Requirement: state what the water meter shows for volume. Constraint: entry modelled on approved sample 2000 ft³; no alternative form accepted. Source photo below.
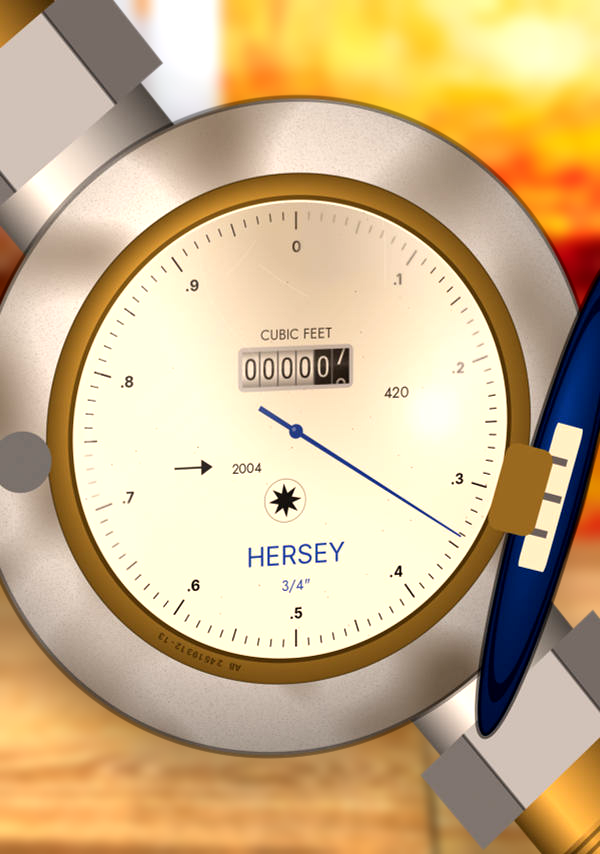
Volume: 7.34 ft³
